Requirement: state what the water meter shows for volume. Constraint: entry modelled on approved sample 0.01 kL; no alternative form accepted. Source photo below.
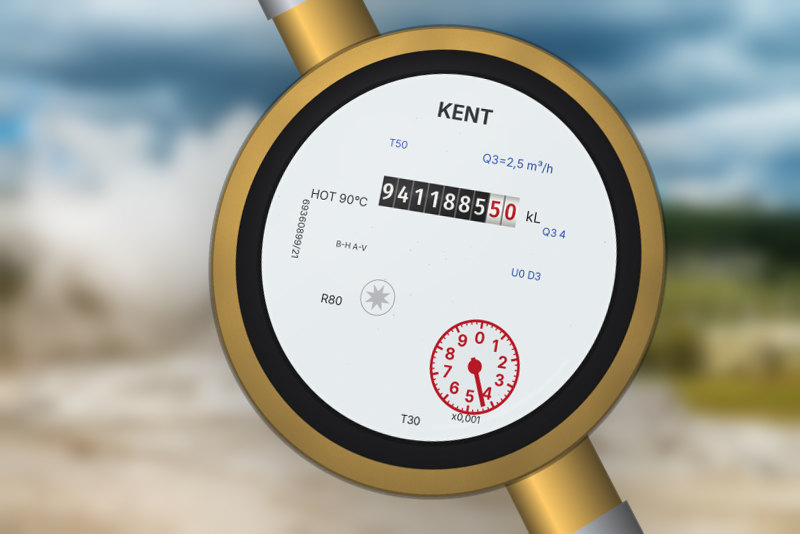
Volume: 9411885.504 kL
